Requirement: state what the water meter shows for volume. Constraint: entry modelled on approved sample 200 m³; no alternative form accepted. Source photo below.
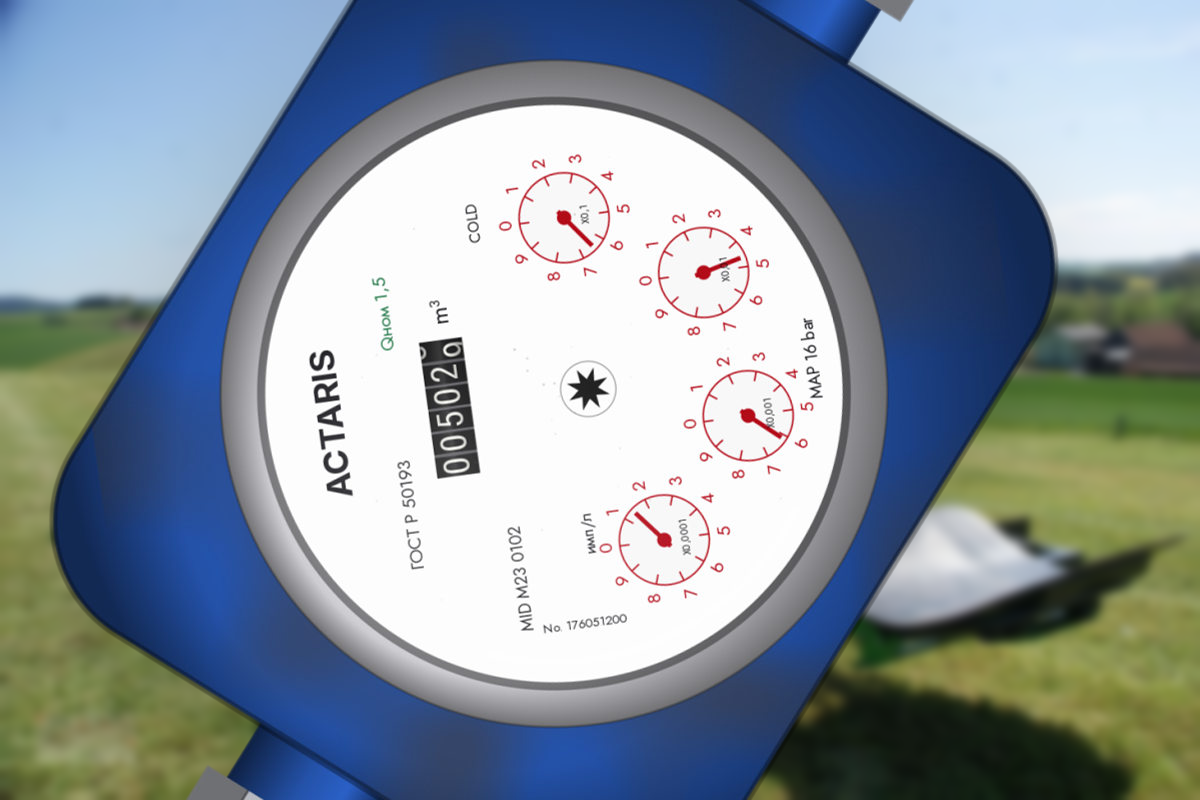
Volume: 5028.6461 m³
